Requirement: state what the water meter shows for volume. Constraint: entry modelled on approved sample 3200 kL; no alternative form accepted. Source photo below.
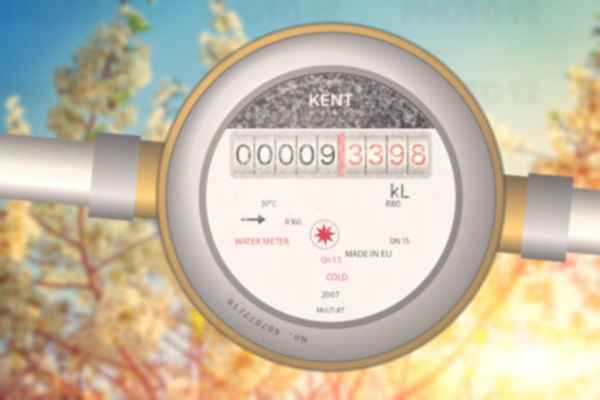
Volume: 9.3398 kL
